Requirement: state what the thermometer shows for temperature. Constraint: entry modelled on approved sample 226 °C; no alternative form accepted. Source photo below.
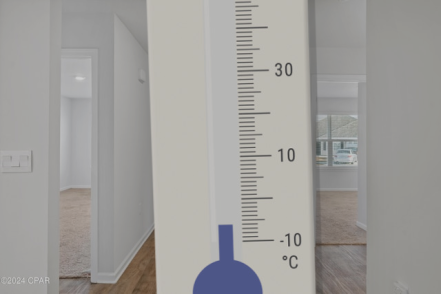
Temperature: -6 °C
